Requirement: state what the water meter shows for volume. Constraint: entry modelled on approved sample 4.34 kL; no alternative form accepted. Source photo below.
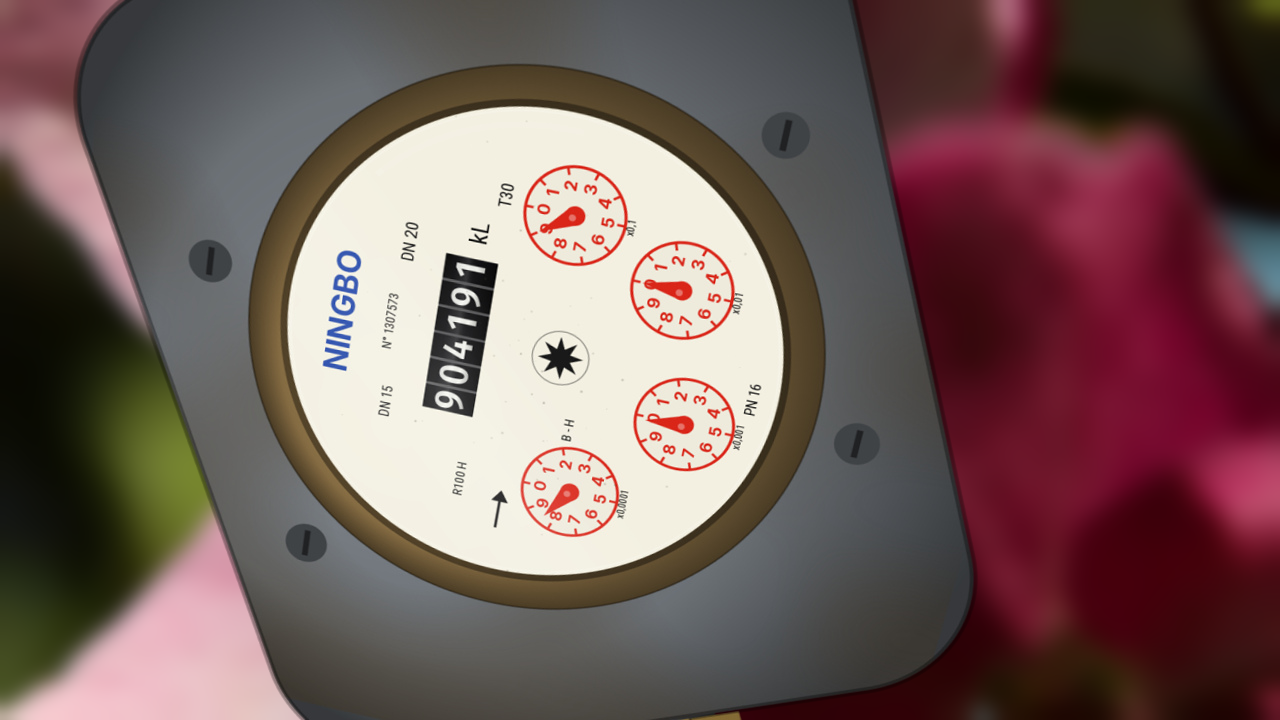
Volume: 904191.8998 kL
